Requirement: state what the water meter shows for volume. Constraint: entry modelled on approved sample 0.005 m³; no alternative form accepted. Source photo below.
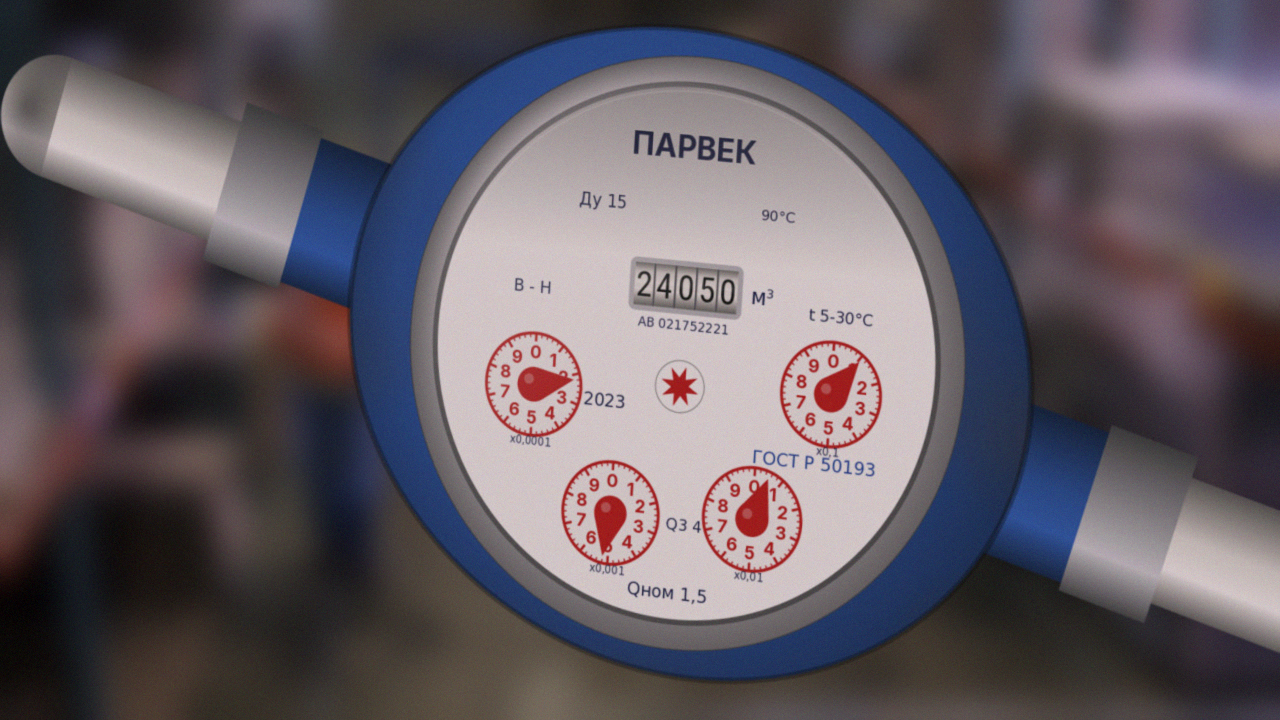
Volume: 24050.1052 m³
